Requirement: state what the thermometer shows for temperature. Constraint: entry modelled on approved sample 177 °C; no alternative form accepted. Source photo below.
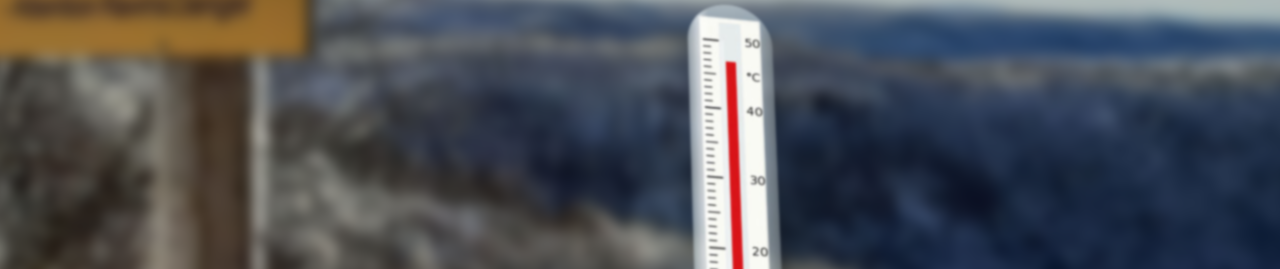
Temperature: 47 °C
